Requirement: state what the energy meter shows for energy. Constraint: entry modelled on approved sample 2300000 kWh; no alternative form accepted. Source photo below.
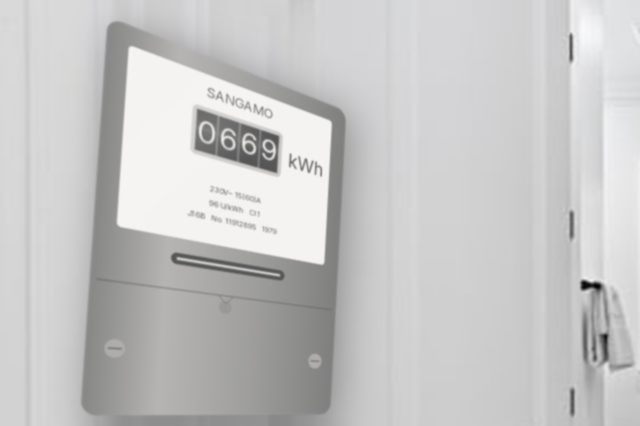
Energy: 669 kWh
